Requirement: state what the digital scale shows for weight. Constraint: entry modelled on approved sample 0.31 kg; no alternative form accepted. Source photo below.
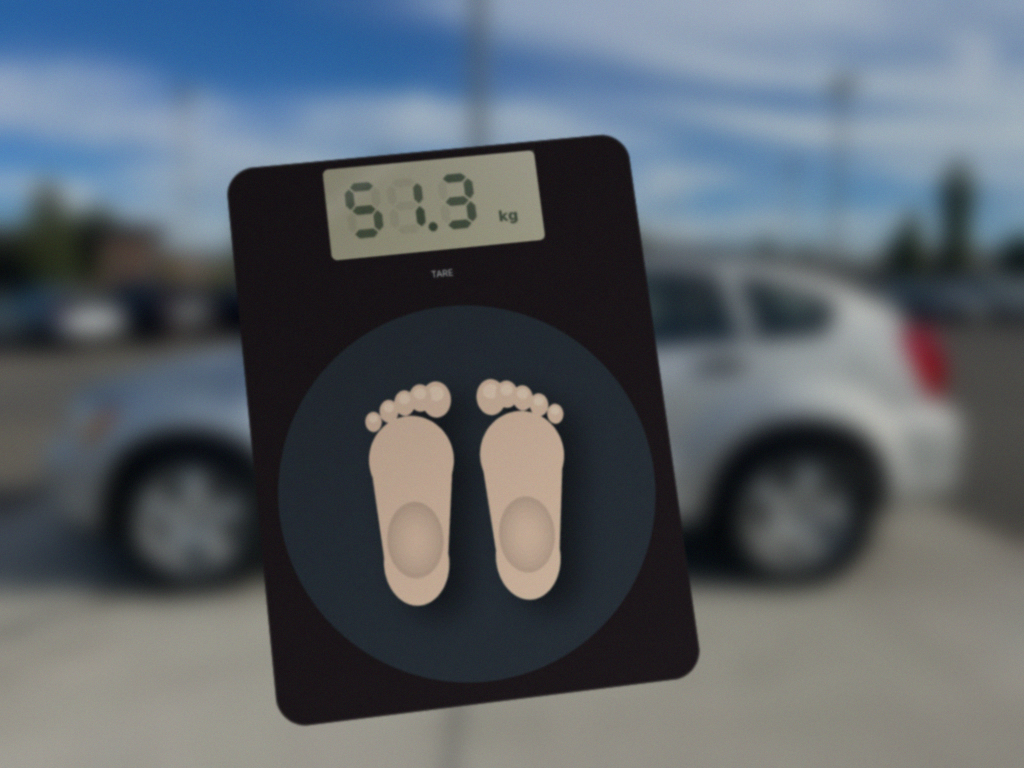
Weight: 51.3 kg
